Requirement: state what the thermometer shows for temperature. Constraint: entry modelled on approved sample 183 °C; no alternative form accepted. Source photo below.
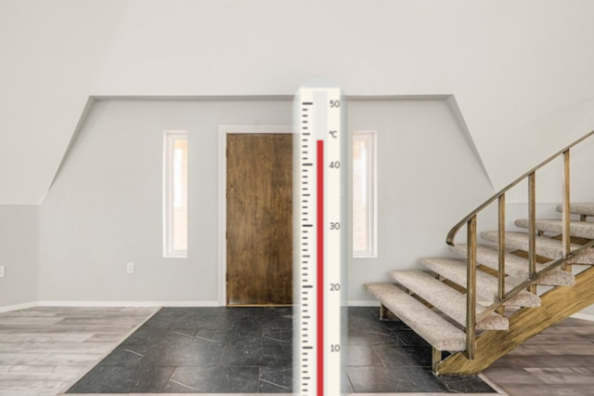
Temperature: 44 °C
